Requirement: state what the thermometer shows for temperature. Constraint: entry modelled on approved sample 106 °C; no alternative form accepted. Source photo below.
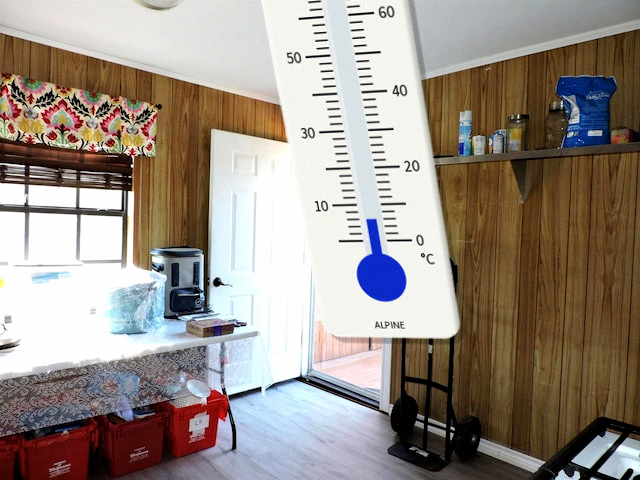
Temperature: 6 °C
